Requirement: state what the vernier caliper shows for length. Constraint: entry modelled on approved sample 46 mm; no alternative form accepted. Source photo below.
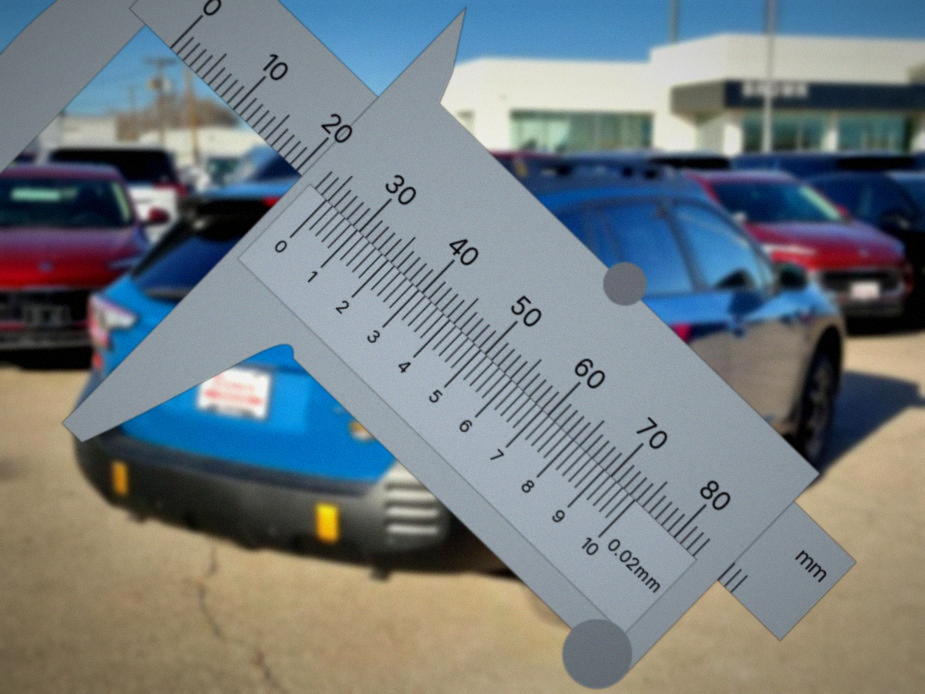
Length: 24.8 mm
